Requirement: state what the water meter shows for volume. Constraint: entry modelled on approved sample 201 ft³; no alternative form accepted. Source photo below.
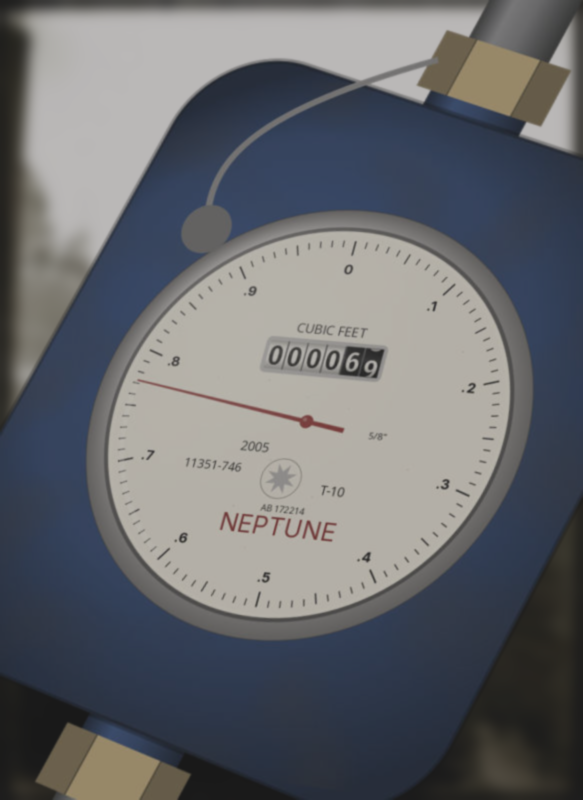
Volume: 68.77 ft³
